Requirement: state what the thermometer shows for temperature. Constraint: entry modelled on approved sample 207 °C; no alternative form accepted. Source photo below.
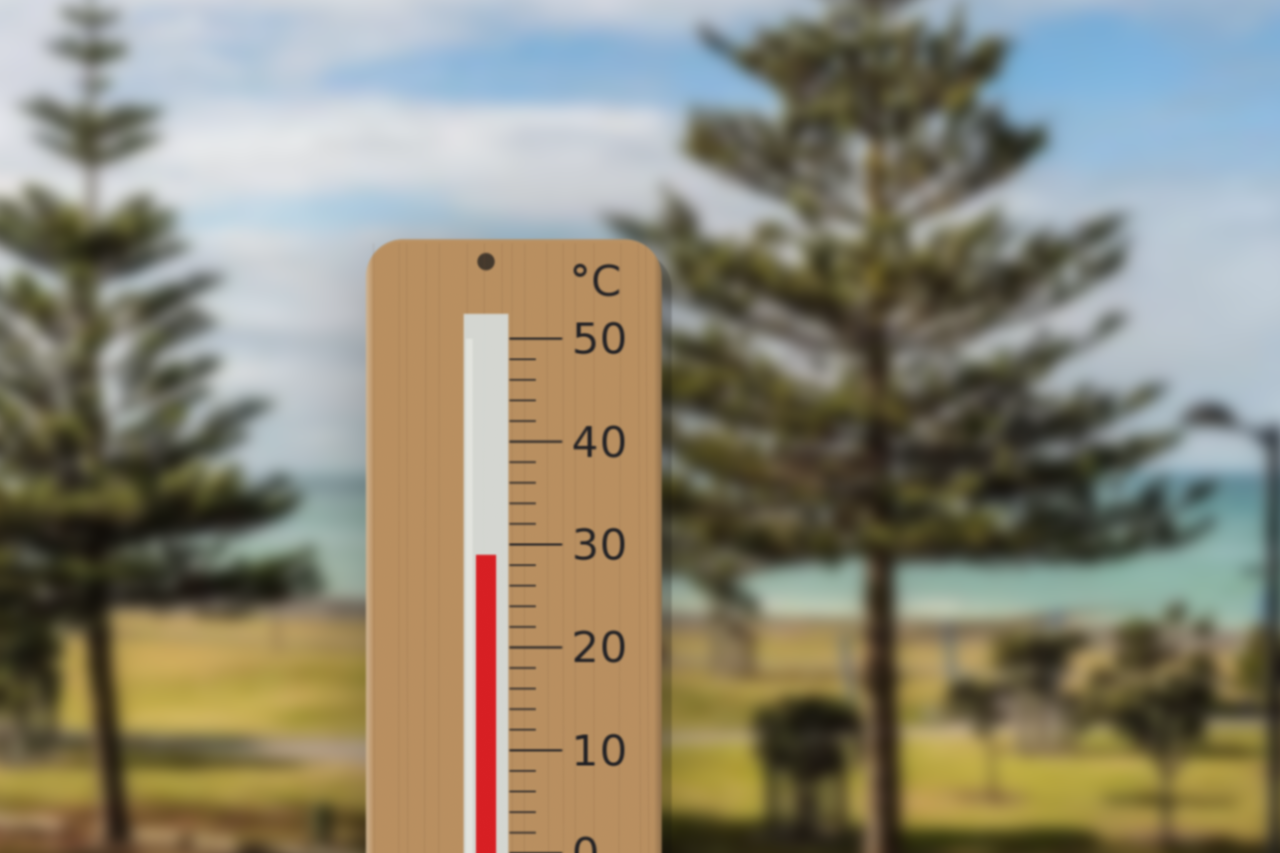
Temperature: 29 °C
